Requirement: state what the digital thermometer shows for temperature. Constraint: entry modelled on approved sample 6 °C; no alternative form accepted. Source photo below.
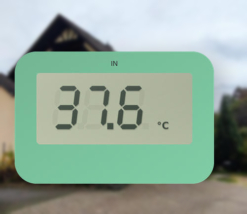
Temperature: 37.6 °C
